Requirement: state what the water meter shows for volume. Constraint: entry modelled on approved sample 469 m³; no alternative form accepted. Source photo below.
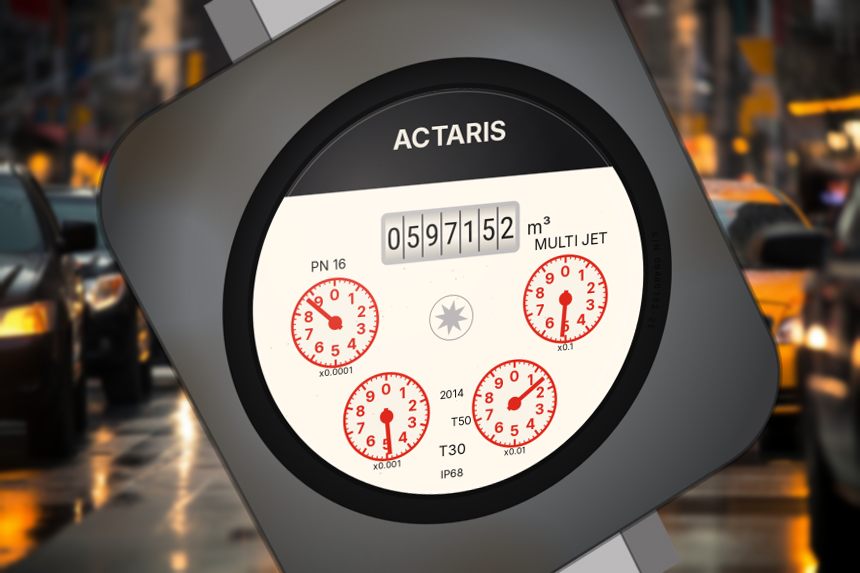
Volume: 597152.5148 m³
